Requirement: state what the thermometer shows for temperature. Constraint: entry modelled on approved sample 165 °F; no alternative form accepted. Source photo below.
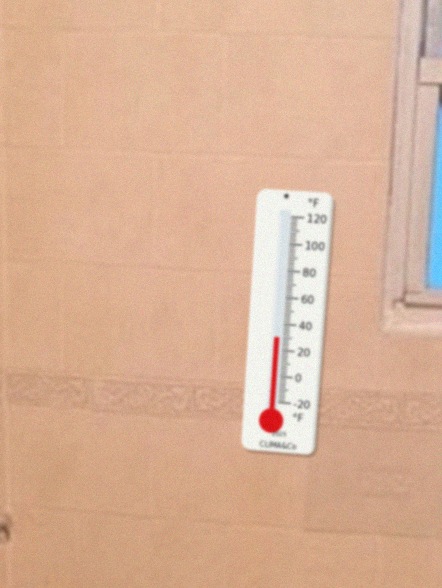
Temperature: 30 °F
